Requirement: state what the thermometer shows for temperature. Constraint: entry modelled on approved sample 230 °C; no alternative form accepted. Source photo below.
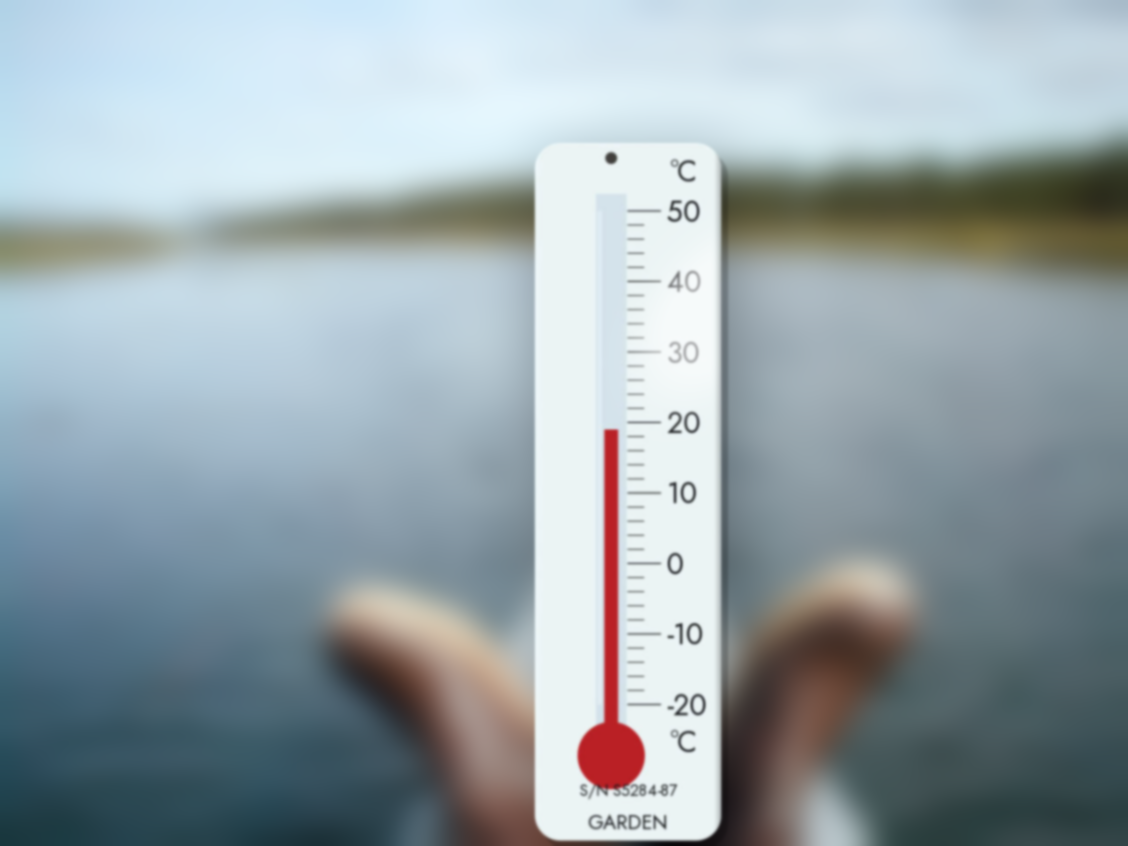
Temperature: 19 °C
